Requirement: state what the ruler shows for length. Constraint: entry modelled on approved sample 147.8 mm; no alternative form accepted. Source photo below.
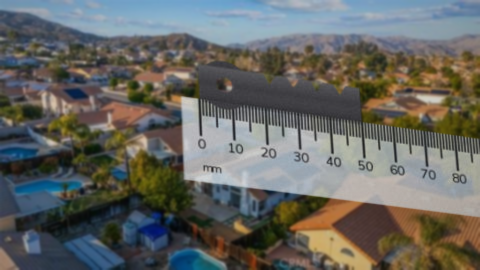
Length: 50 mm
